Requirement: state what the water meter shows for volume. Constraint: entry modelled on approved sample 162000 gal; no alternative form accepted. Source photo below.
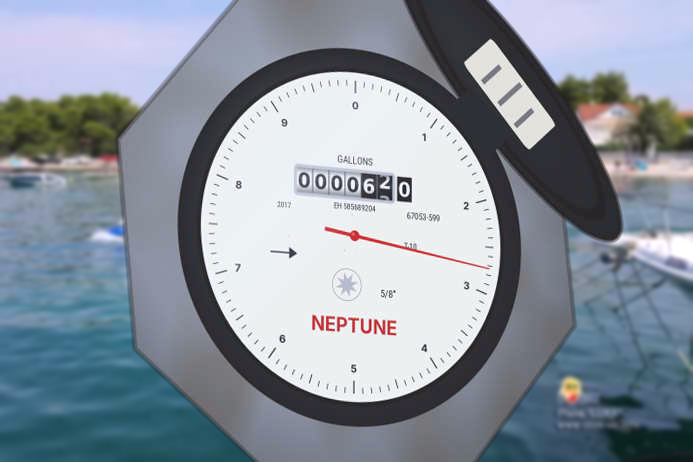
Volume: 622.7 gal
